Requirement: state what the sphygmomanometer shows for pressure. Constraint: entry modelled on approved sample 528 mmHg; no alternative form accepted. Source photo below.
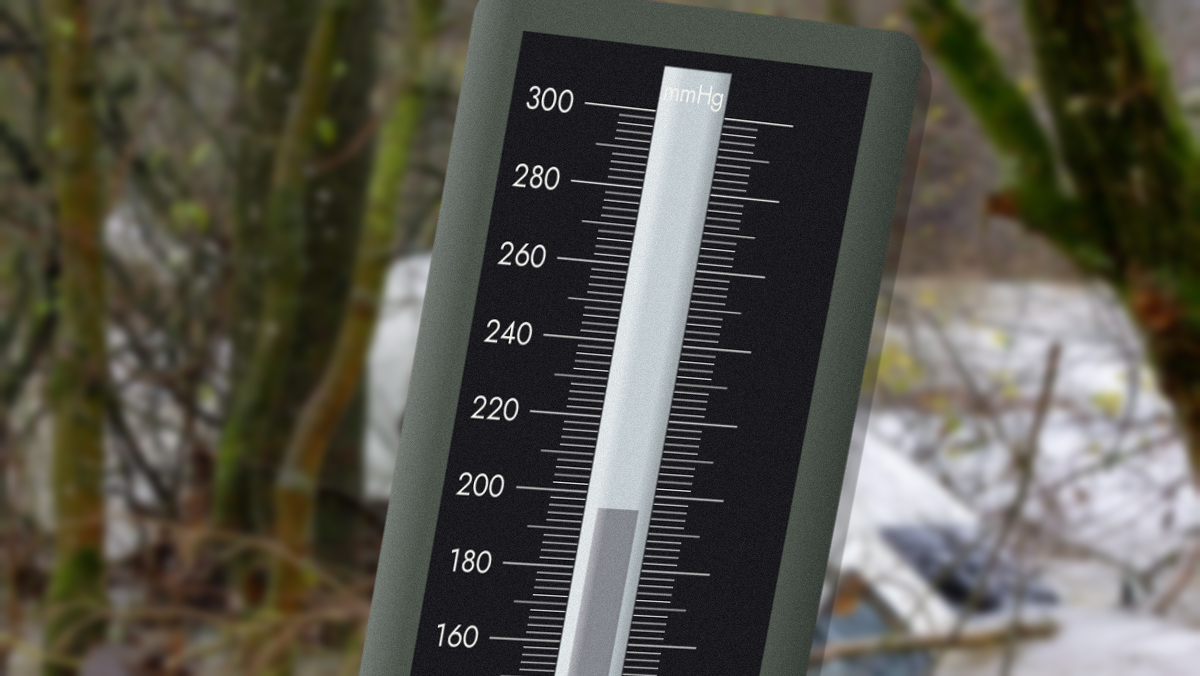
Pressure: 196 mmHg
